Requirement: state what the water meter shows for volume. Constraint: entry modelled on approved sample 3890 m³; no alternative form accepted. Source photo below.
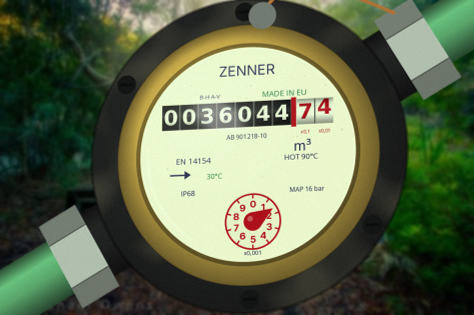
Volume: 36044.741 m³
